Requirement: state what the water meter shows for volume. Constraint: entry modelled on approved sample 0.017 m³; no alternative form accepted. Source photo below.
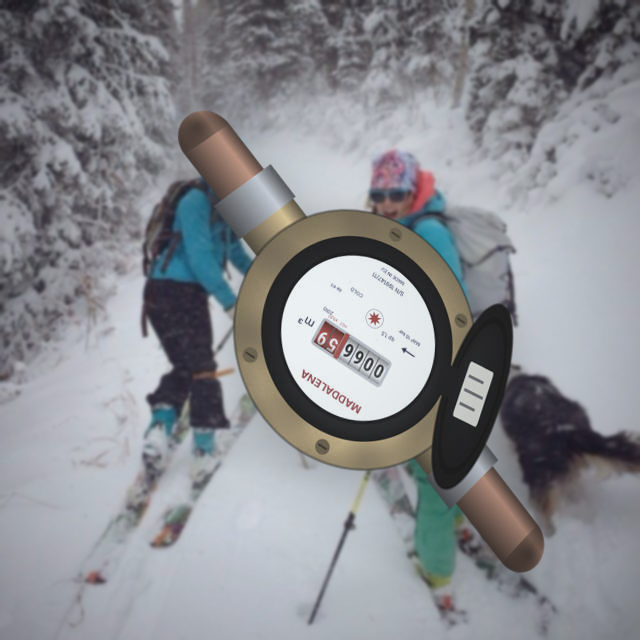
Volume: 66.59 m³
